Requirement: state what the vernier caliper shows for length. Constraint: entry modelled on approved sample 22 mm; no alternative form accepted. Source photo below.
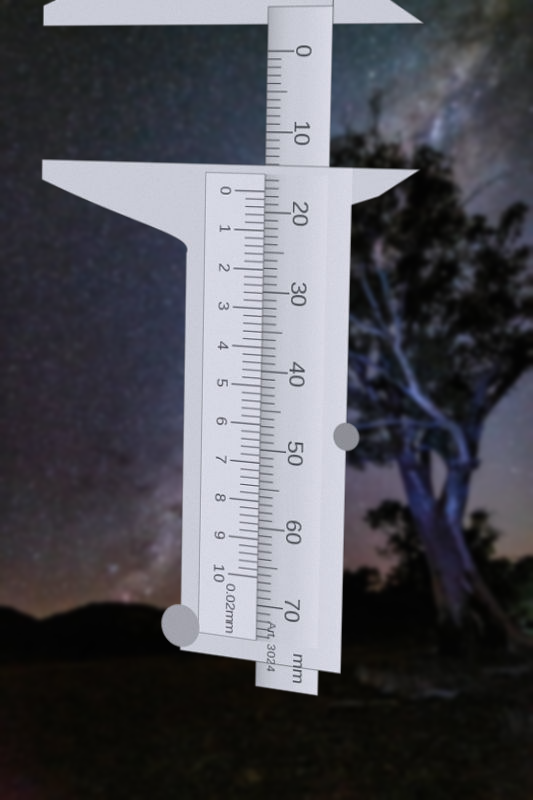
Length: 17.4 mm
